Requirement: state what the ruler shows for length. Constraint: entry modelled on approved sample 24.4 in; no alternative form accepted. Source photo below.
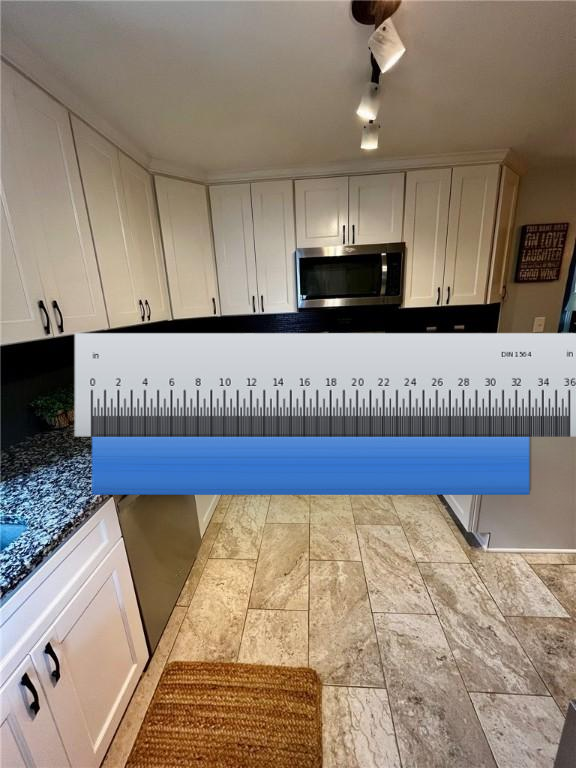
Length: 33 in
